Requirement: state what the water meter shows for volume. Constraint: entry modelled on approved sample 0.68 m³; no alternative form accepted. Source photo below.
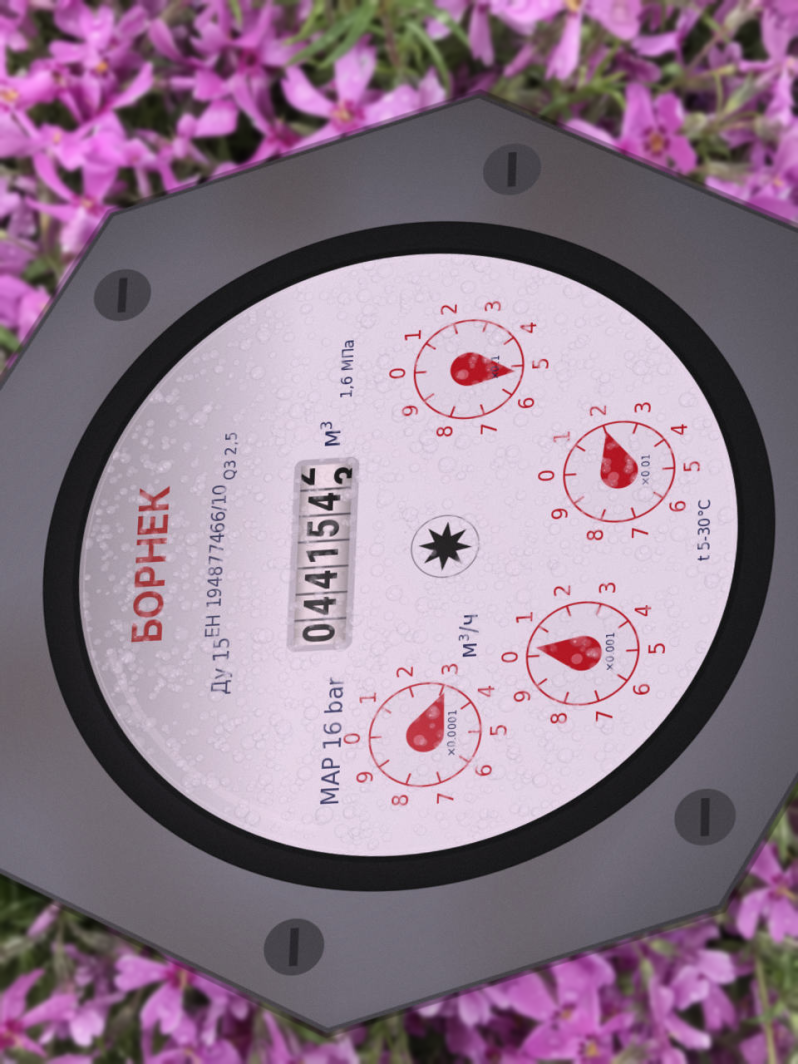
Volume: 441542.5203 m³
